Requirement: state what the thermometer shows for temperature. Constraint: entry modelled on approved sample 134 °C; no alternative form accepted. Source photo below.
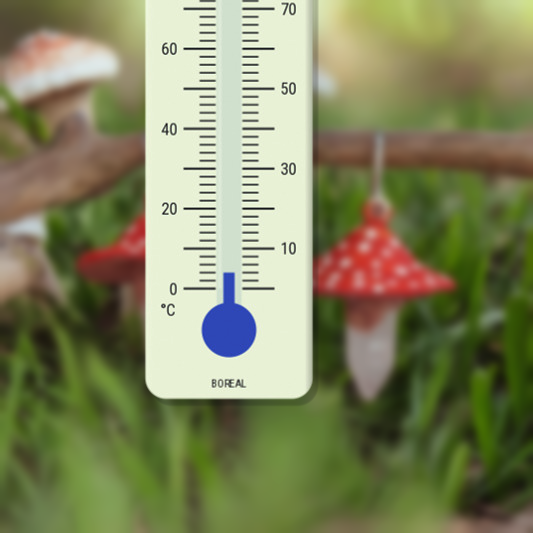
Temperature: 4 °C
